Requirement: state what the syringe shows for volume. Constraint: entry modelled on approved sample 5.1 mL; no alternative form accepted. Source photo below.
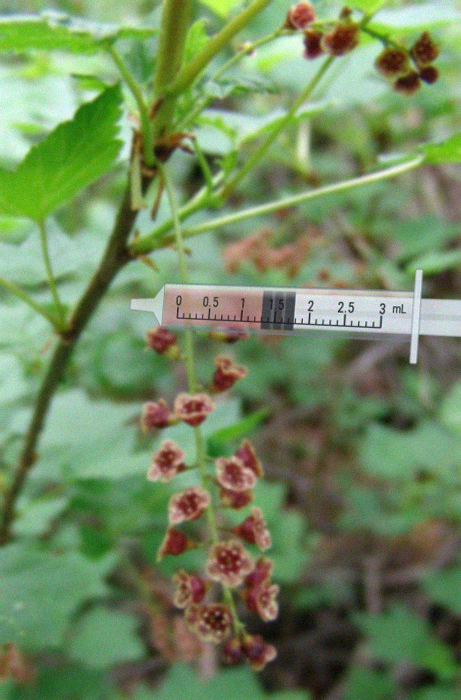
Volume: 1.3 mL
